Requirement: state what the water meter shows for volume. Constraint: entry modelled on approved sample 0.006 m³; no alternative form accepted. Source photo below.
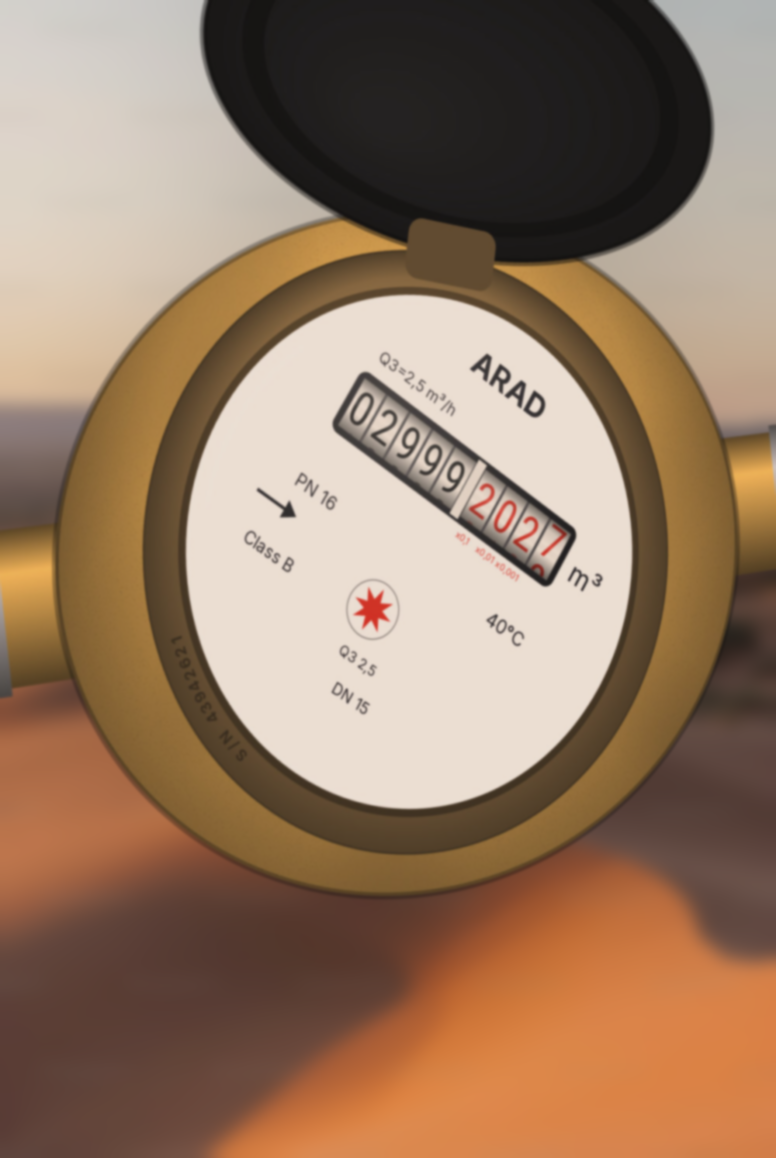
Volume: 2999.2027 m³
